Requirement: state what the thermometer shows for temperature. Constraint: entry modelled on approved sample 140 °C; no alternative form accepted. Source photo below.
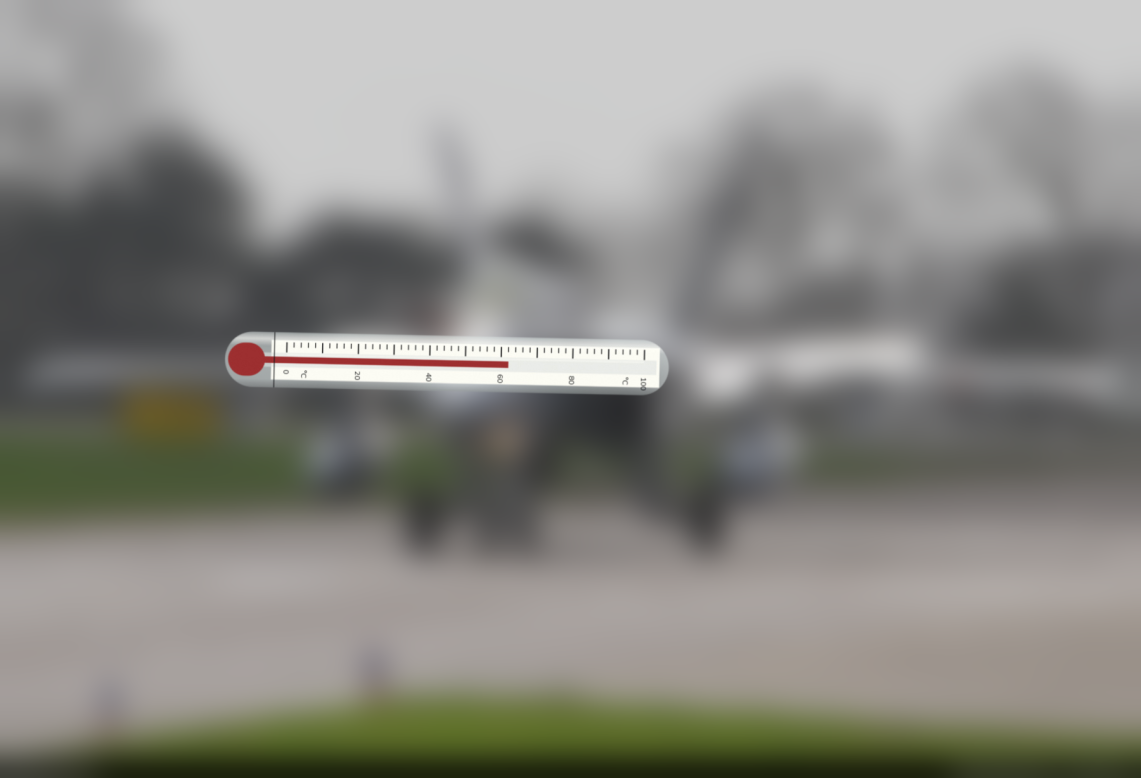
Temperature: 62 °C
